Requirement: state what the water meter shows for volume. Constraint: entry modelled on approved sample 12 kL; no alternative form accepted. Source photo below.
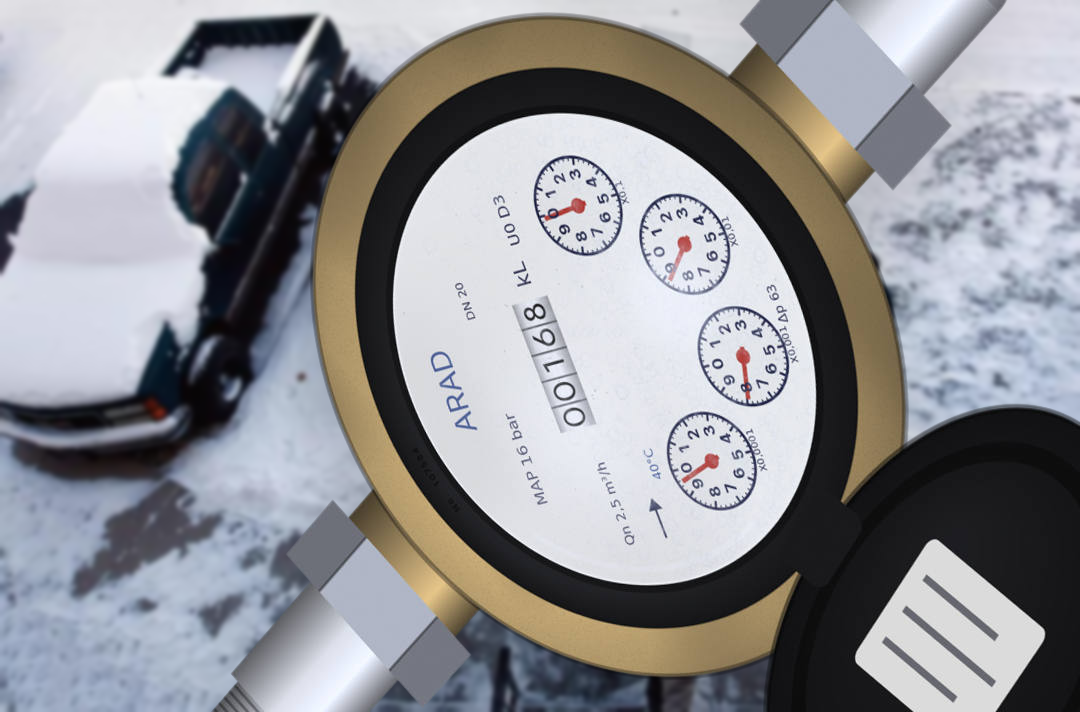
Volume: 167.9879 kL
